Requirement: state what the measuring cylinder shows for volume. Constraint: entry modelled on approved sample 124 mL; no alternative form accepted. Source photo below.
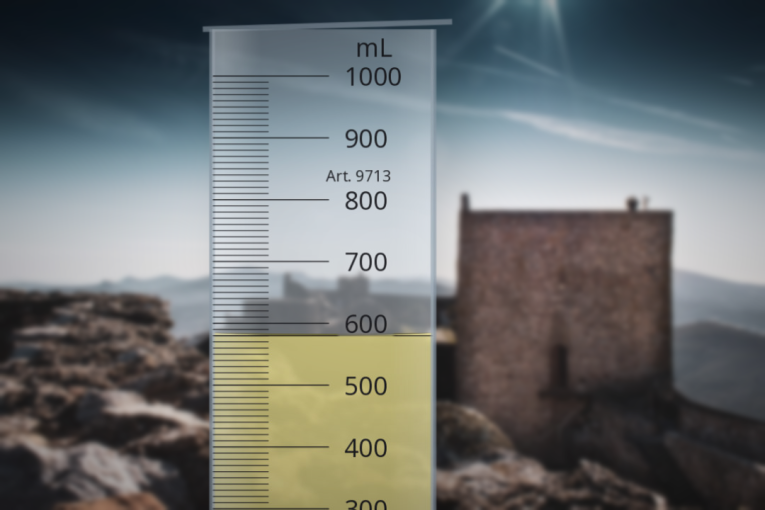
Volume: 580 mL
